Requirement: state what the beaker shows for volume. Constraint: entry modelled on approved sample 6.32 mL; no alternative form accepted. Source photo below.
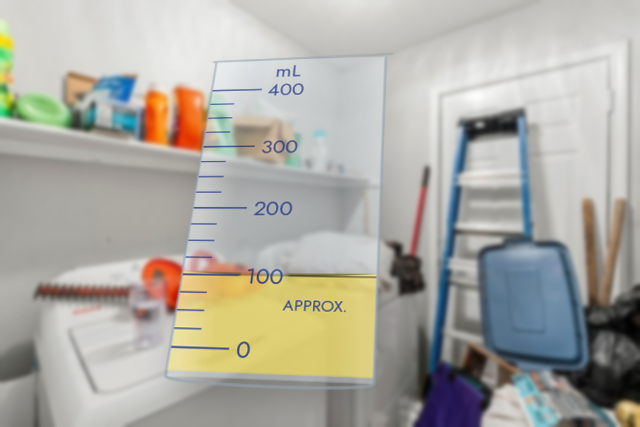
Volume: 100 mL
